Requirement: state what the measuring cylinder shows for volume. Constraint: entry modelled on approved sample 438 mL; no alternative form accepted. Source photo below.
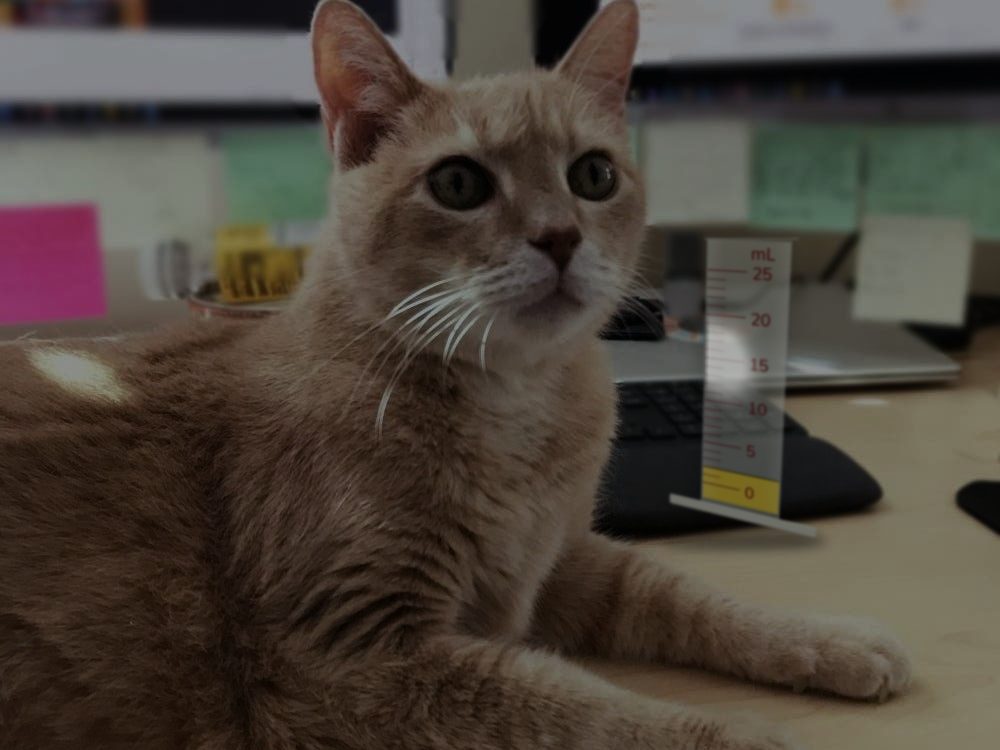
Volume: 2 mL
